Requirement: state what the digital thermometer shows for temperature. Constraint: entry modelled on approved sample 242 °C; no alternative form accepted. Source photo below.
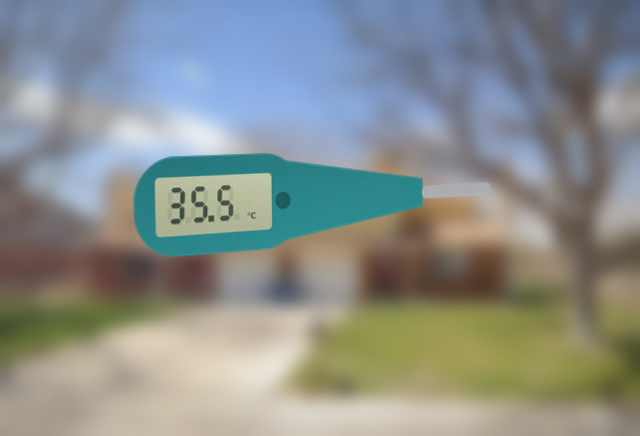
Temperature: 35.5 °C
